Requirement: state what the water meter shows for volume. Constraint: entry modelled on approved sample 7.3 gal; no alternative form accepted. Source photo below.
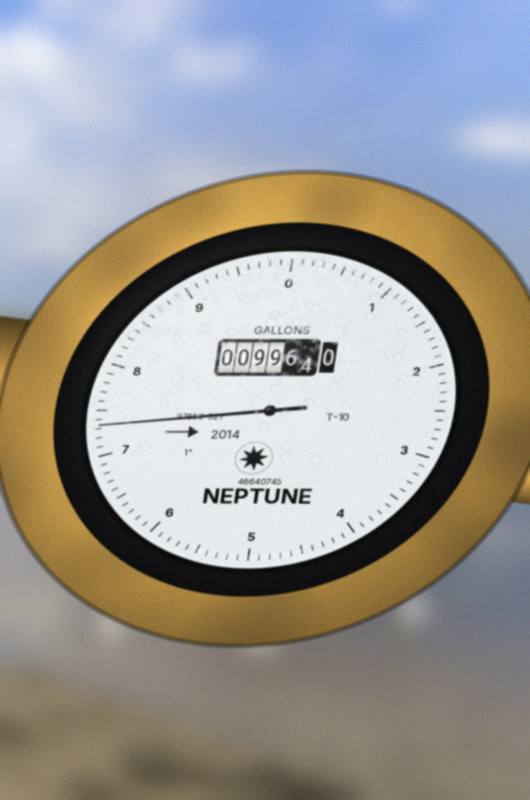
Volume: 99637.3 gal
